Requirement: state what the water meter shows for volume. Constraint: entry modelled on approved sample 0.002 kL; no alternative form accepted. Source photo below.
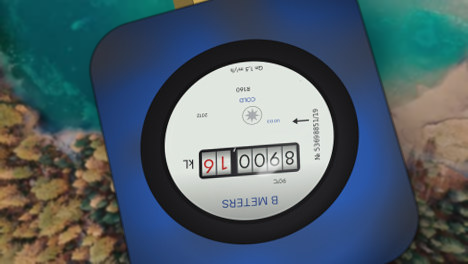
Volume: 8900.16 kL
